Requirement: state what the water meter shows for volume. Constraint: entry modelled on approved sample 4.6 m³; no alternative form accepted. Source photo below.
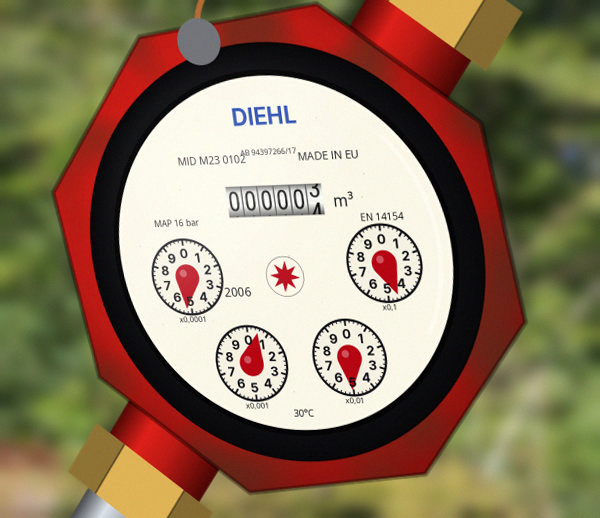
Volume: 3.4505 m³
